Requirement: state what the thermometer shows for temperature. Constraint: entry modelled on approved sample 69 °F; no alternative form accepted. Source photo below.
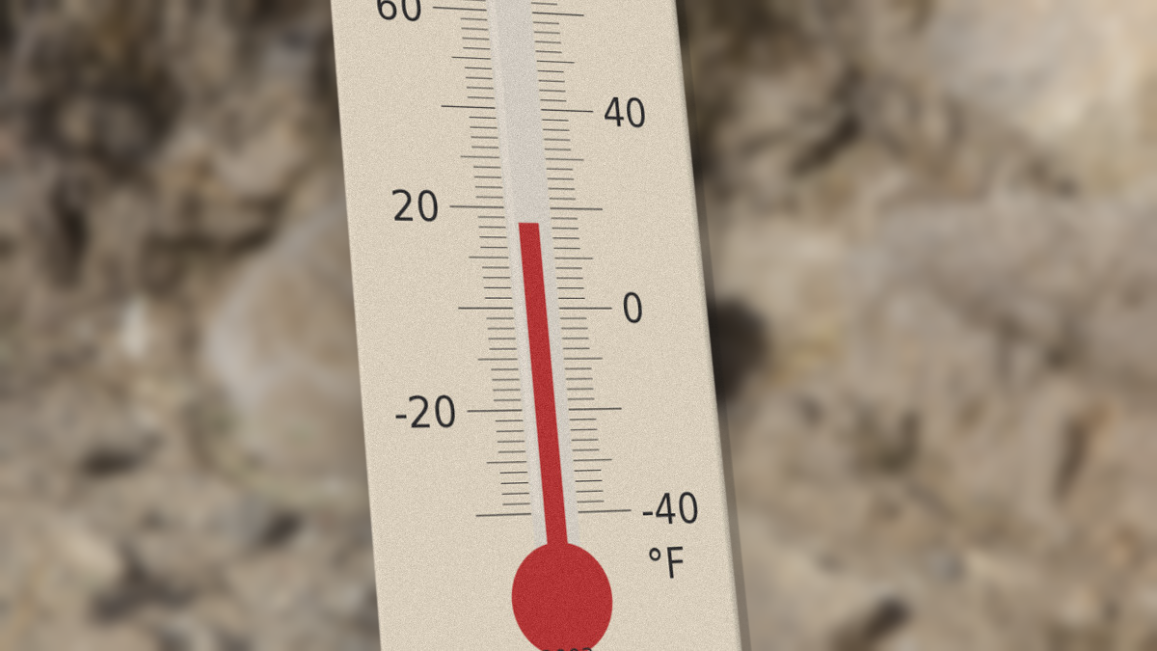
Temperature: 17 °F
